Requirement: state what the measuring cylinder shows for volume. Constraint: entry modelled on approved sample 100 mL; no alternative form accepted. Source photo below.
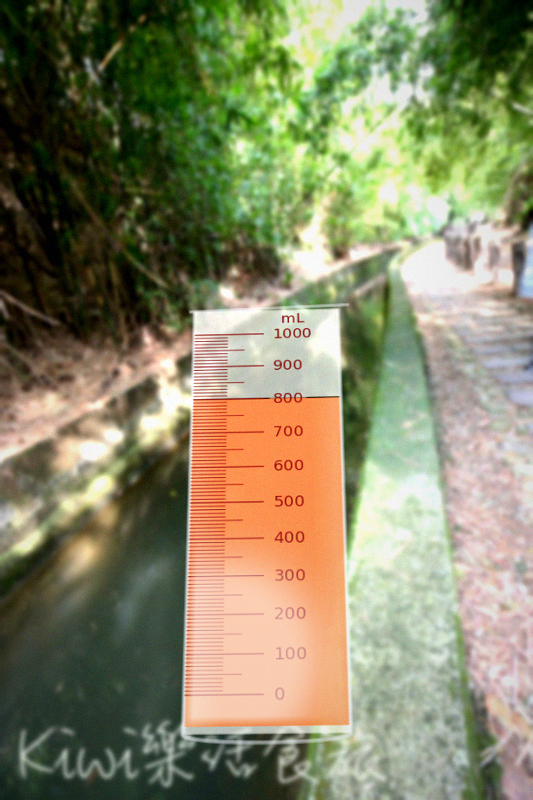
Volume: 800 mL
